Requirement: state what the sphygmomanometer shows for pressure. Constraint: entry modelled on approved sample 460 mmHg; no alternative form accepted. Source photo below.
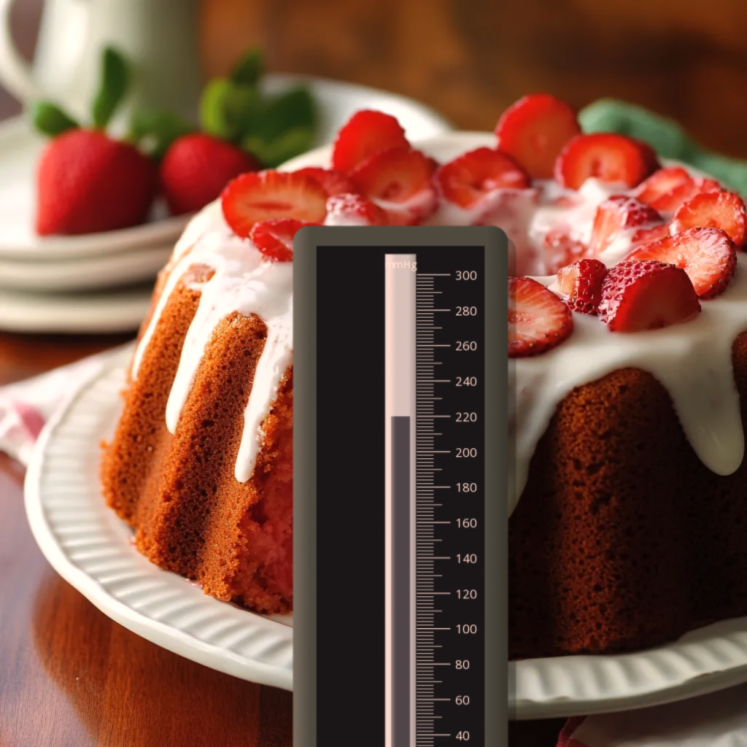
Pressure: 220 mmHg
